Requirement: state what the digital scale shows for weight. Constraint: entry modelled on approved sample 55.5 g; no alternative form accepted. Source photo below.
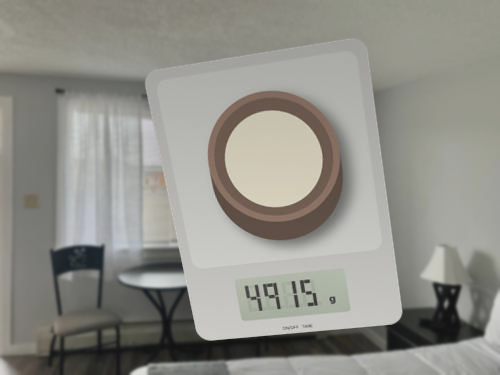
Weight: 4915 g
